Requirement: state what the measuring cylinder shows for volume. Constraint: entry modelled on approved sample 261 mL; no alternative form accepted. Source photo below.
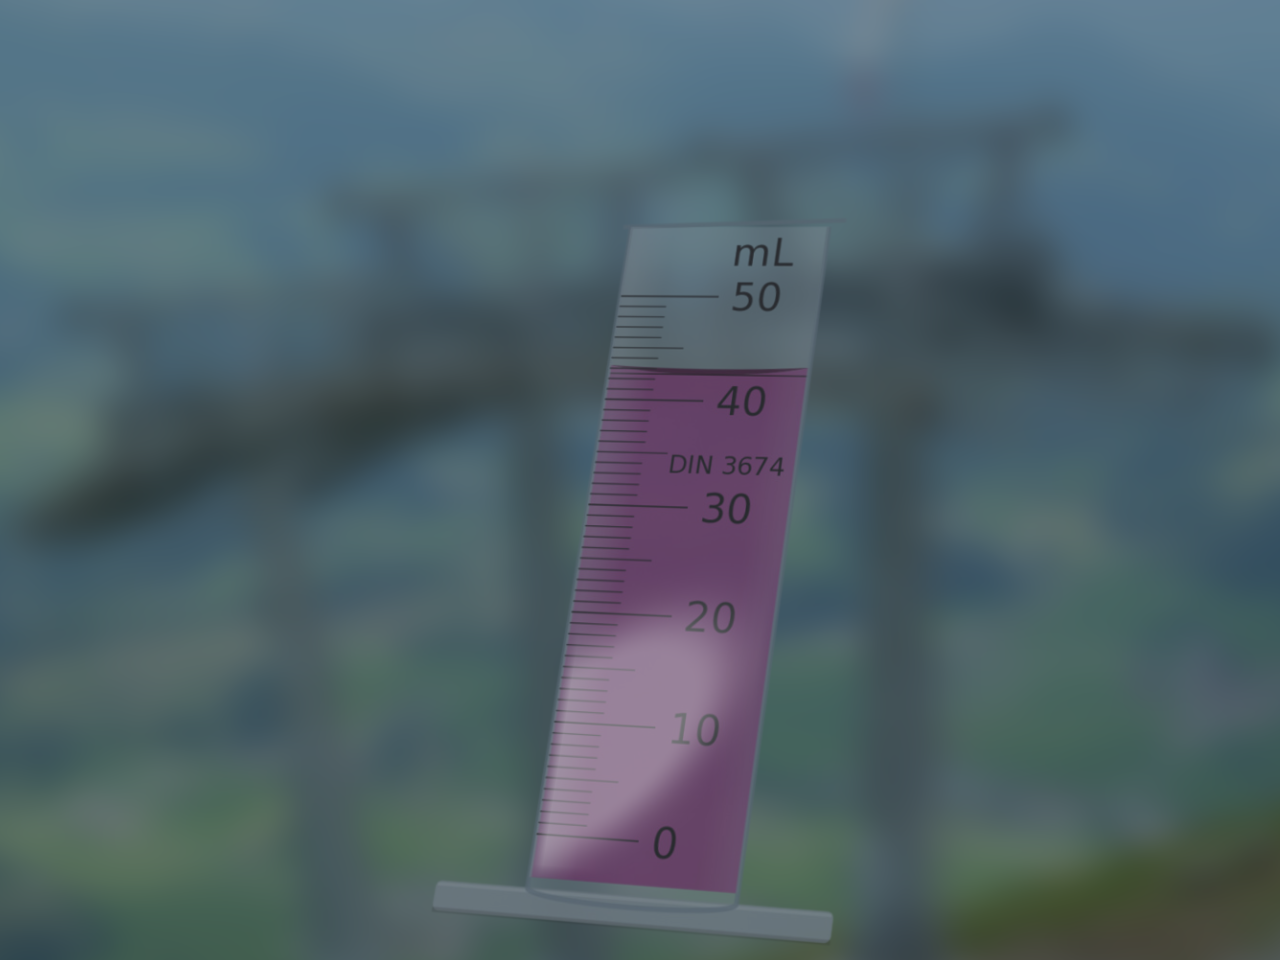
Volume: 42.5 mL
